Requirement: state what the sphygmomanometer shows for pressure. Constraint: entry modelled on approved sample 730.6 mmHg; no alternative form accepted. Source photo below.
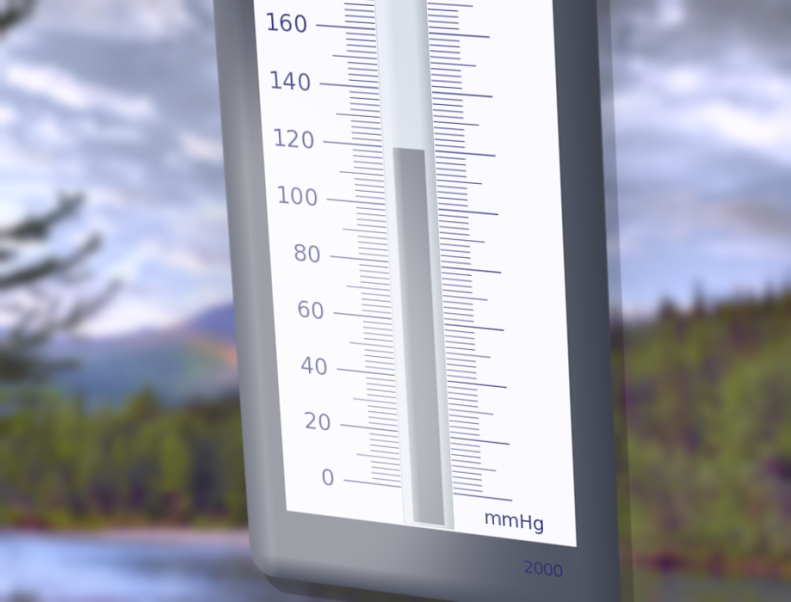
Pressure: 120 mmHg
